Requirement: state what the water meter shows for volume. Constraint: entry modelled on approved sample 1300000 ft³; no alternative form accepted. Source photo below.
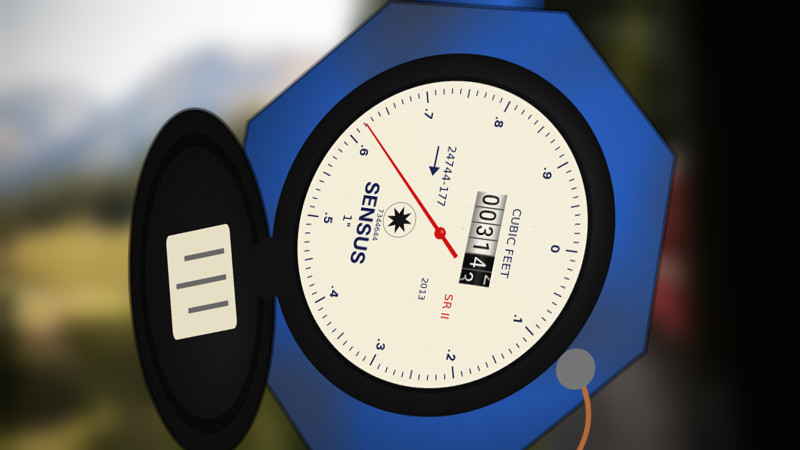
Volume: 3142.62 ft³
